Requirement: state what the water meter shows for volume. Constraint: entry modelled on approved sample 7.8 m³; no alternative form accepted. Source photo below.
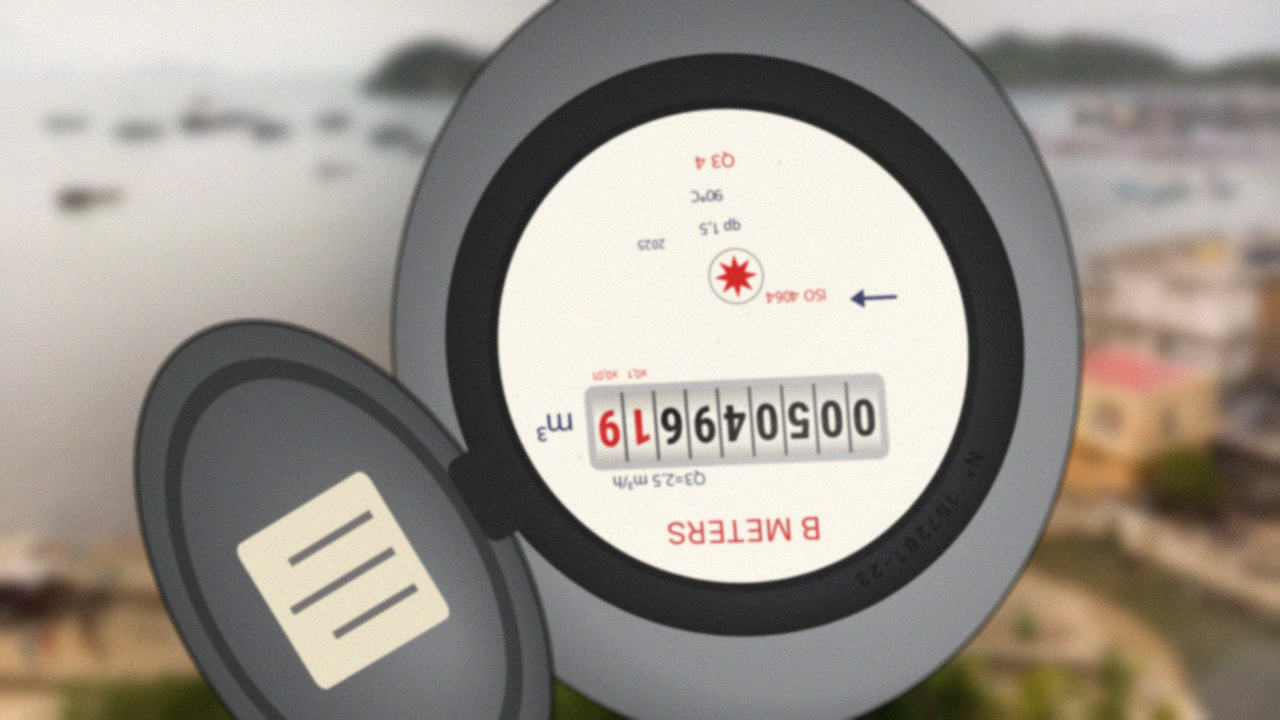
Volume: 50496.19 m³
